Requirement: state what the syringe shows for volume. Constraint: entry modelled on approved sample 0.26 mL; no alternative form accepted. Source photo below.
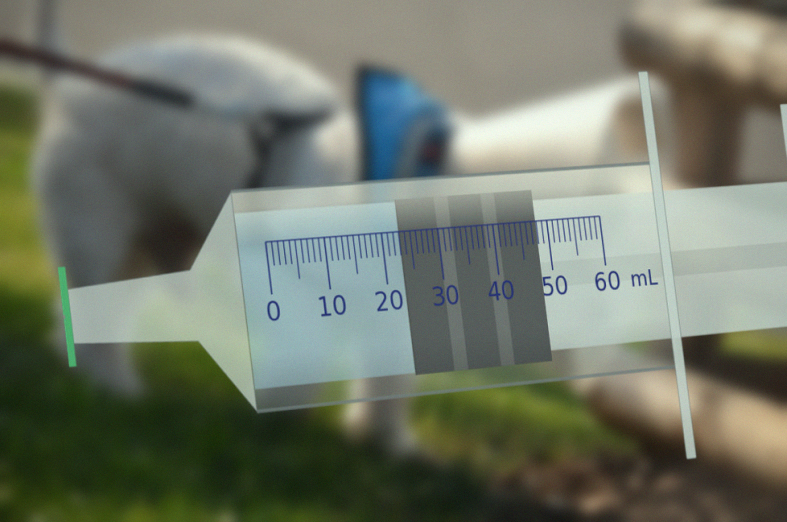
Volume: 23 mL
